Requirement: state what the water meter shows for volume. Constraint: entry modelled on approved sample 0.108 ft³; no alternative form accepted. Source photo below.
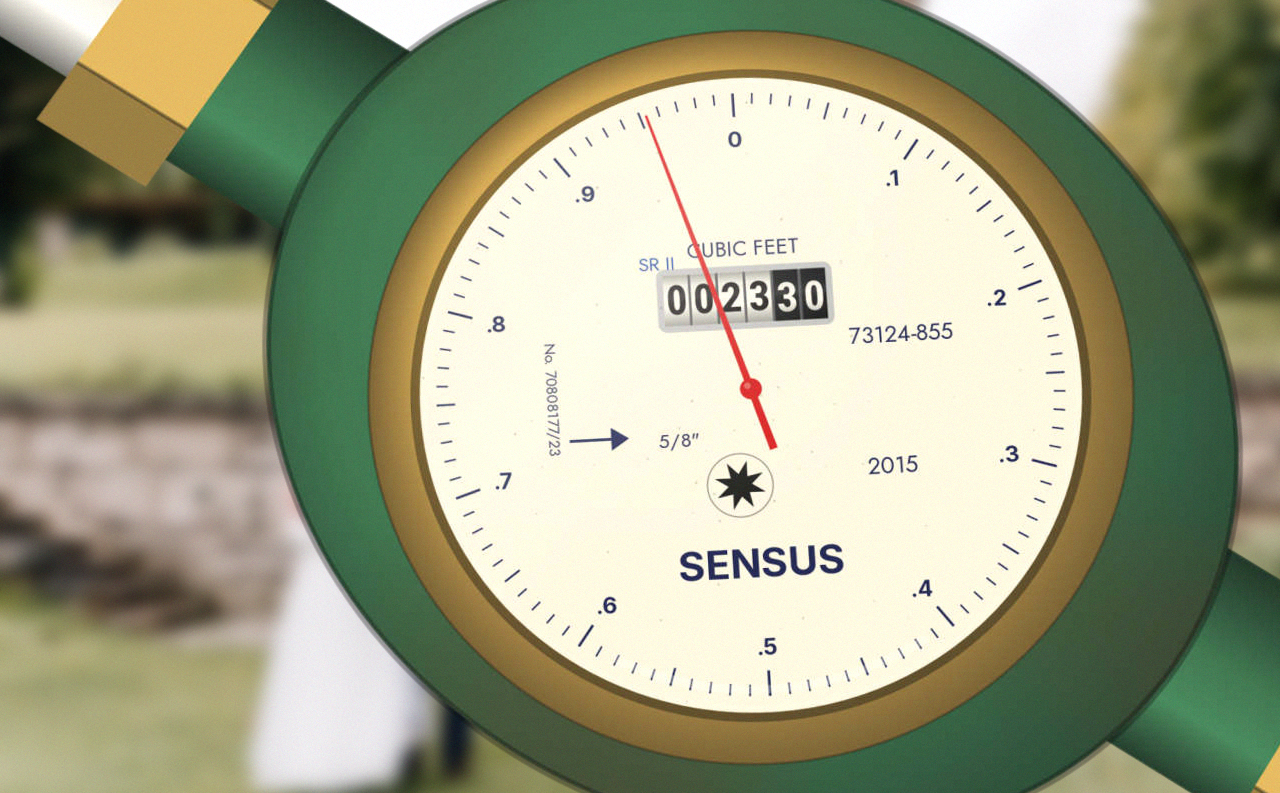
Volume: 2329.95 ft³
